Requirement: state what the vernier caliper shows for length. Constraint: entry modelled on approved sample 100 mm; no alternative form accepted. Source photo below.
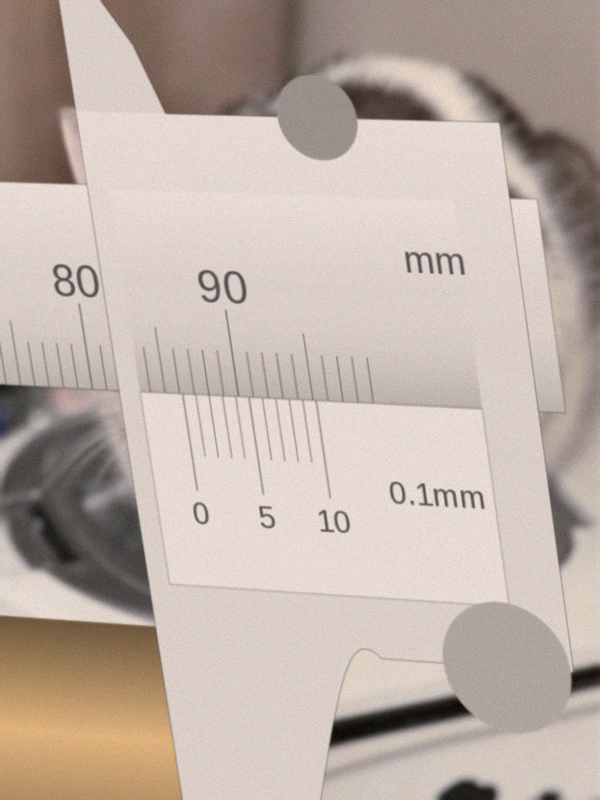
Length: 86.2 mm
